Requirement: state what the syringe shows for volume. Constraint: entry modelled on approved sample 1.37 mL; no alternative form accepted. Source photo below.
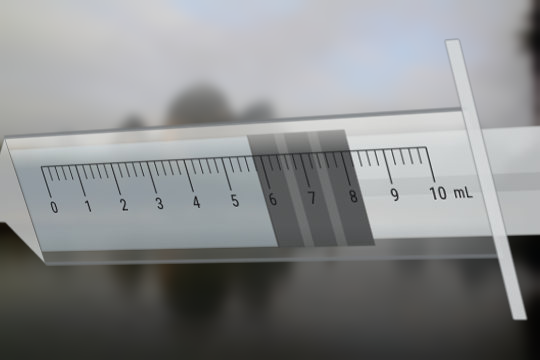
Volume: 5.8 mL
